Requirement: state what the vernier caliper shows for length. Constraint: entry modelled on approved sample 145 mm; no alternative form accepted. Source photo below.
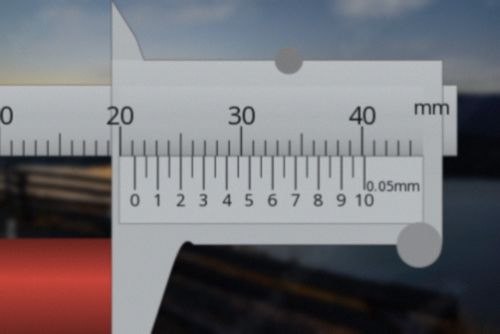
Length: 21.2 mm
